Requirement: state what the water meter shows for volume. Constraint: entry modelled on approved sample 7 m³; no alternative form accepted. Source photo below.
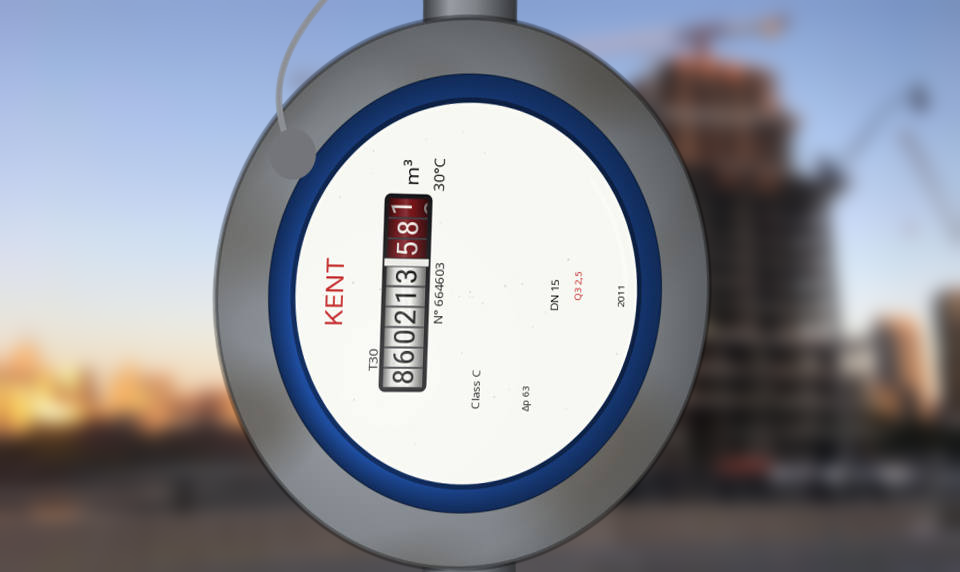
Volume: 860213.581 m³
